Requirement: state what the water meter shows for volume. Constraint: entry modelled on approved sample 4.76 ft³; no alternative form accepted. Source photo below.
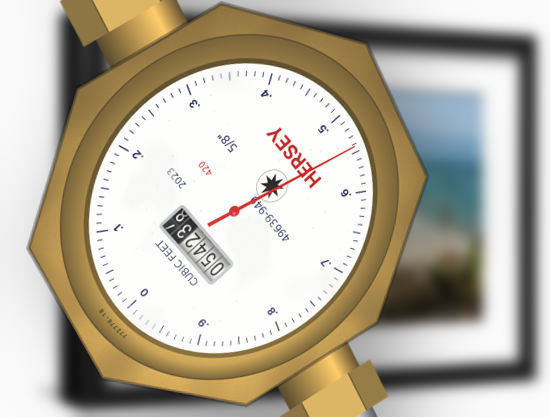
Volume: 54237.54 ft³
